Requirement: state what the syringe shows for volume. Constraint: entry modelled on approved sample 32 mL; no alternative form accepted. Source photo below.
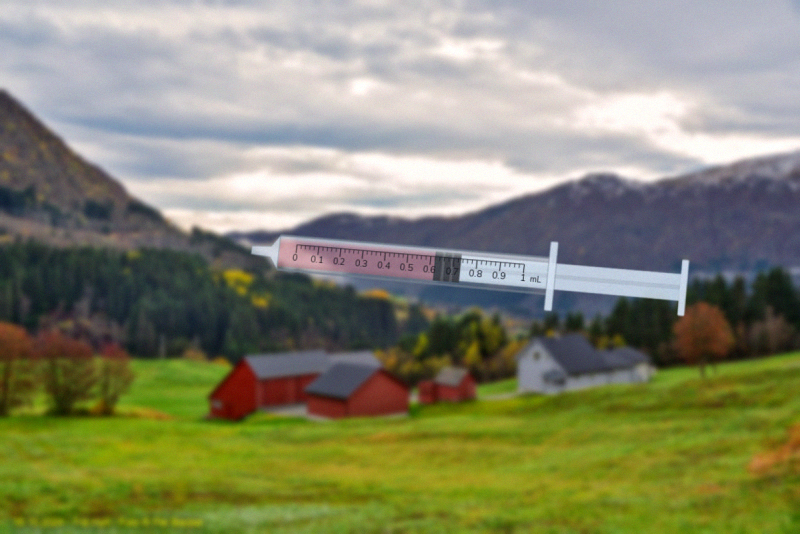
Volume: 0.62 mL
